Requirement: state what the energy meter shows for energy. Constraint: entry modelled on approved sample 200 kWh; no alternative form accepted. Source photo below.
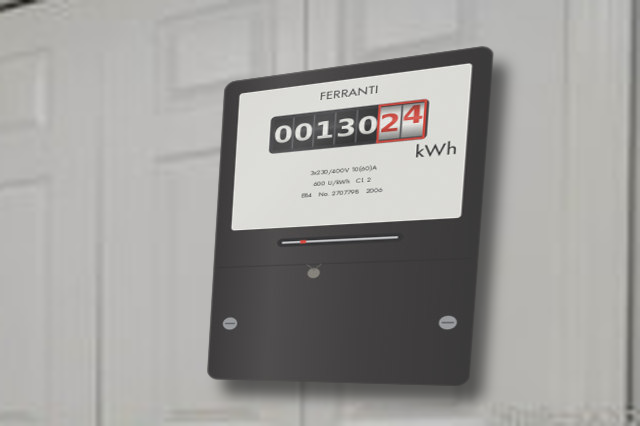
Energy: 130.24 kWh
